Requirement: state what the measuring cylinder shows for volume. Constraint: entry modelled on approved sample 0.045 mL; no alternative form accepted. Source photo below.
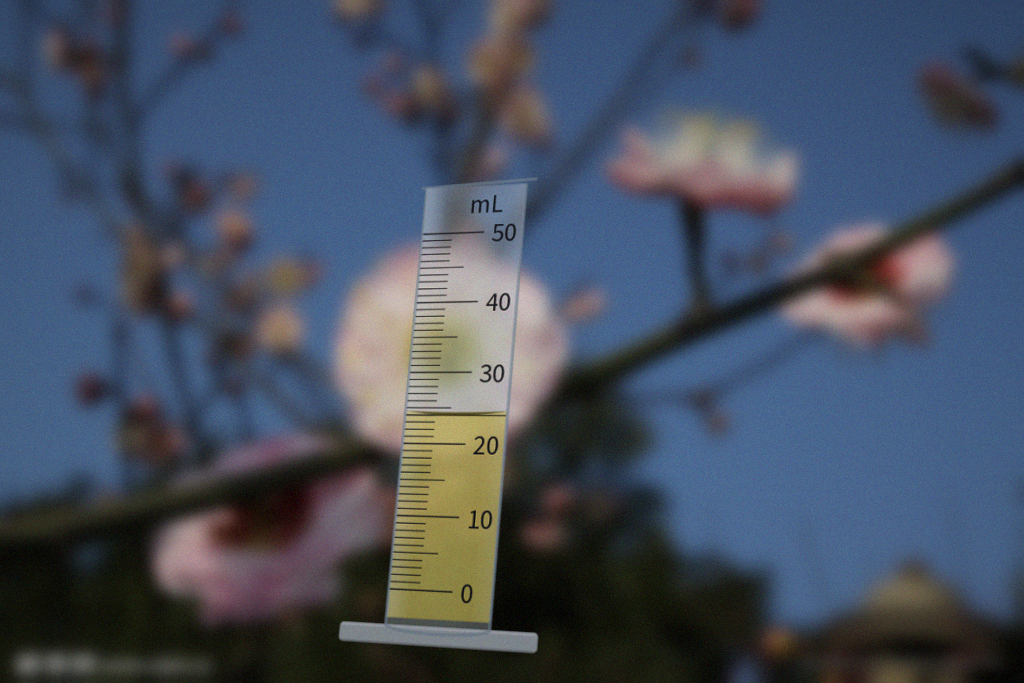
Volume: 24 mL
